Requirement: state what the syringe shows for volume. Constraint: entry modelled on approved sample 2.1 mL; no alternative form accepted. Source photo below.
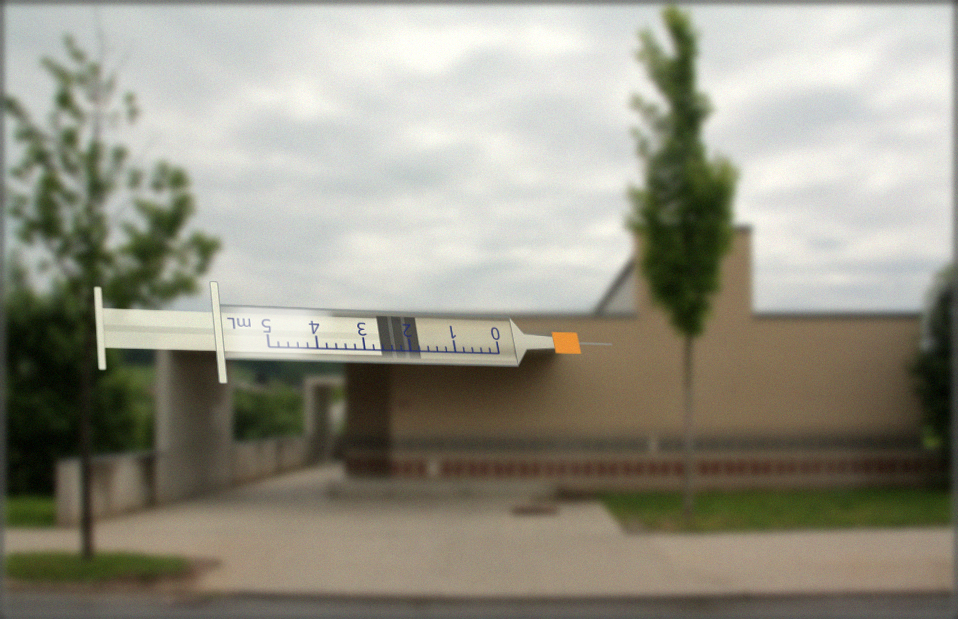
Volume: 1.8 mL
